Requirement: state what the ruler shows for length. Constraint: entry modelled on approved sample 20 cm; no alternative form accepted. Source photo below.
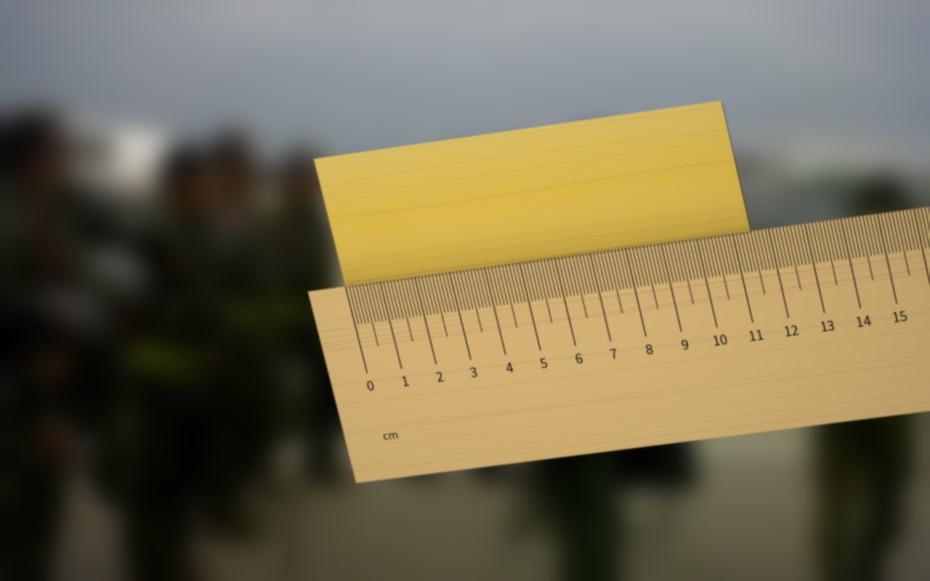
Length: 11.5 cm
